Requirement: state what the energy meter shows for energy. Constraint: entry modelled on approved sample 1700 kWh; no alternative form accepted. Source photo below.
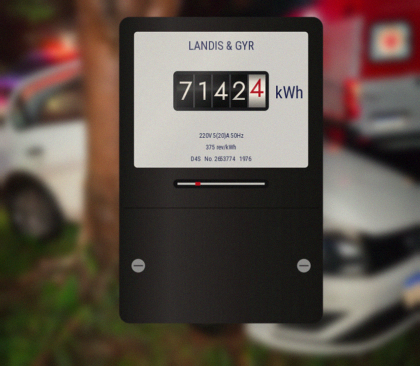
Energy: 7142.4 kWh
